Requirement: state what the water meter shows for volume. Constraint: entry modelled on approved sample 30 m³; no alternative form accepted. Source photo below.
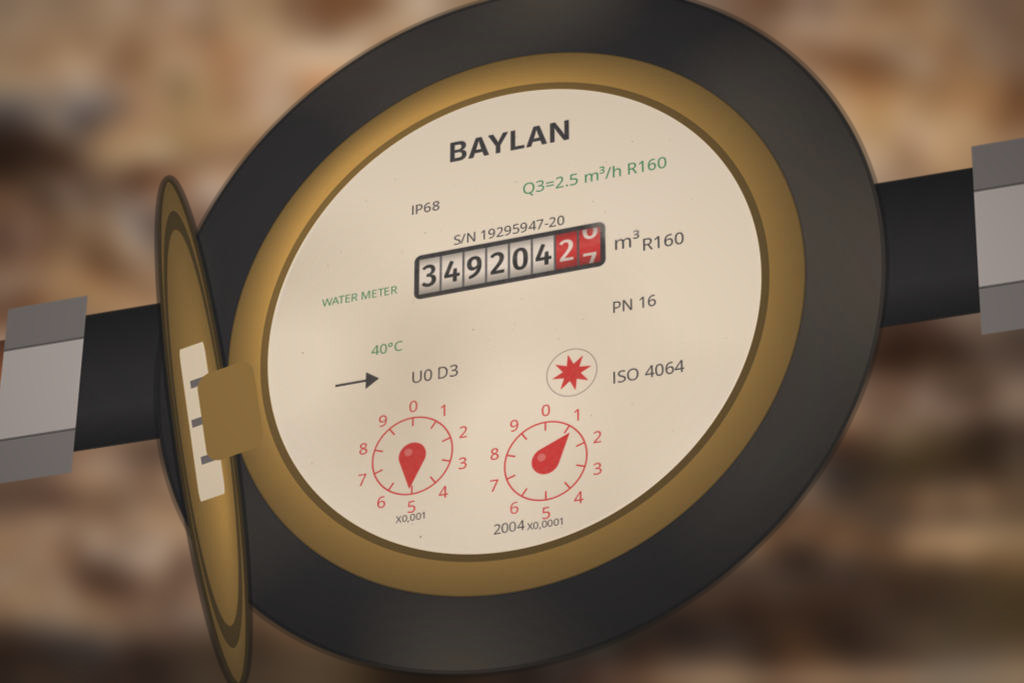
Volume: 349204.2651 m³
